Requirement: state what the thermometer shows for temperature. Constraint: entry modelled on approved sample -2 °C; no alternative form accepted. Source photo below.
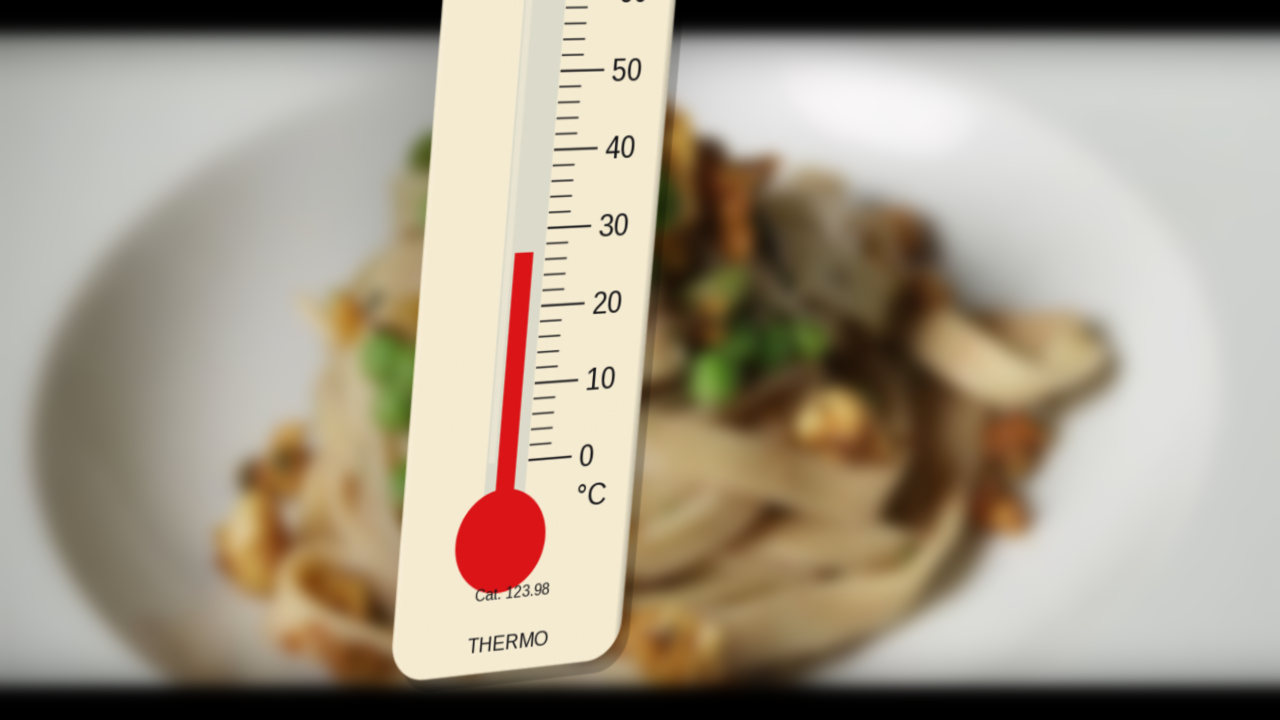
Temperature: 27 °C
